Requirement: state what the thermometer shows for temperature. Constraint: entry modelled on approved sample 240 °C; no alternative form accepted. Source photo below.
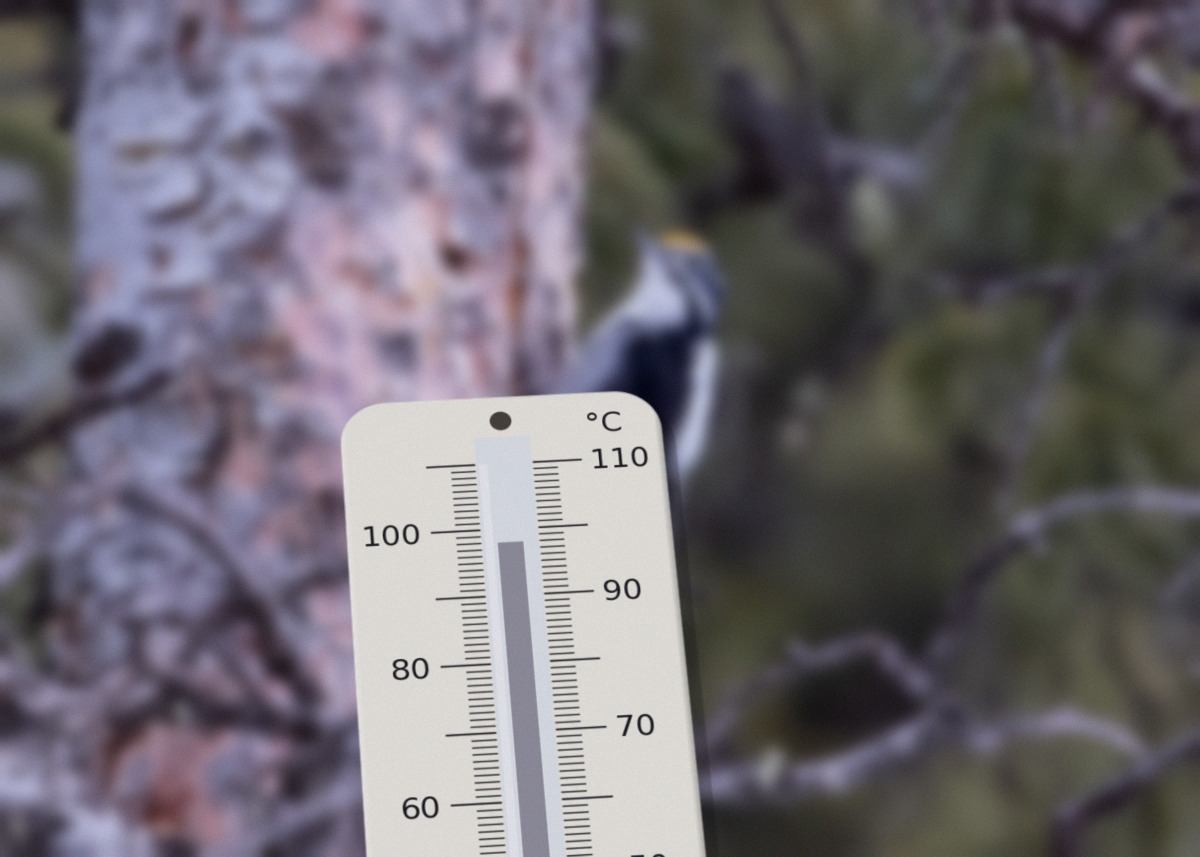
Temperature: 98 °C
